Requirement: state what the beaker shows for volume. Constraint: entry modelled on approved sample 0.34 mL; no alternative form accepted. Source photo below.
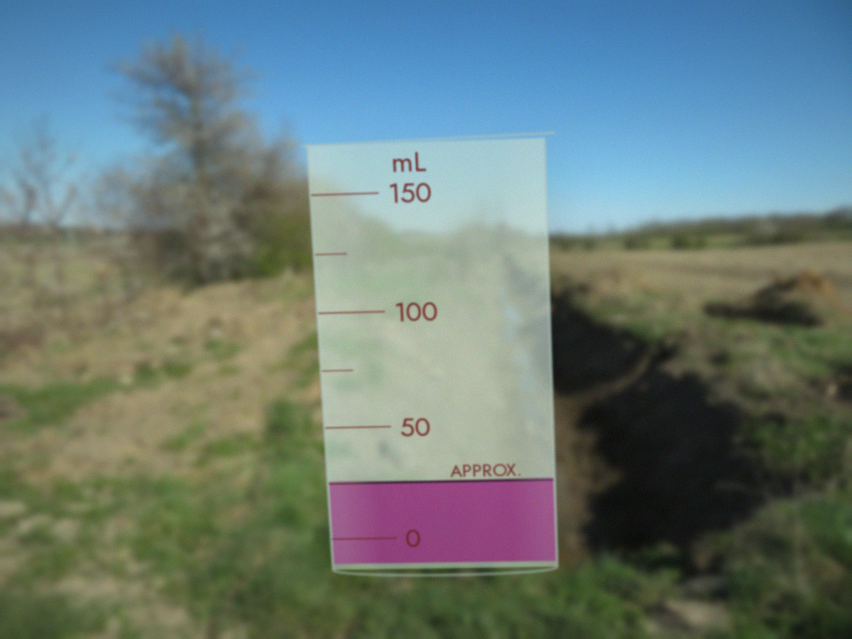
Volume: 25 mL
